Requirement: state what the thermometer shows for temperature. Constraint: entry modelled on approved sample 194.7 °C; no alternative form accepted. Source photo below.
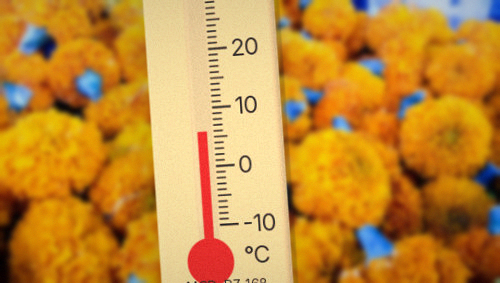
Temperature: 6 °C
